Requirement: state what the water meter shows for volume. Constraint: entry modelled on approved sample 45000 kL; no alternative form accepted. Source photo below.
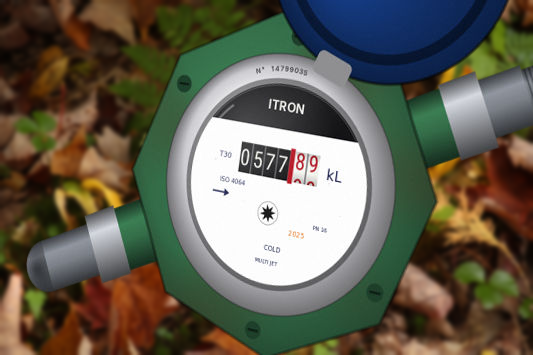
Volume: 577.89 kL
